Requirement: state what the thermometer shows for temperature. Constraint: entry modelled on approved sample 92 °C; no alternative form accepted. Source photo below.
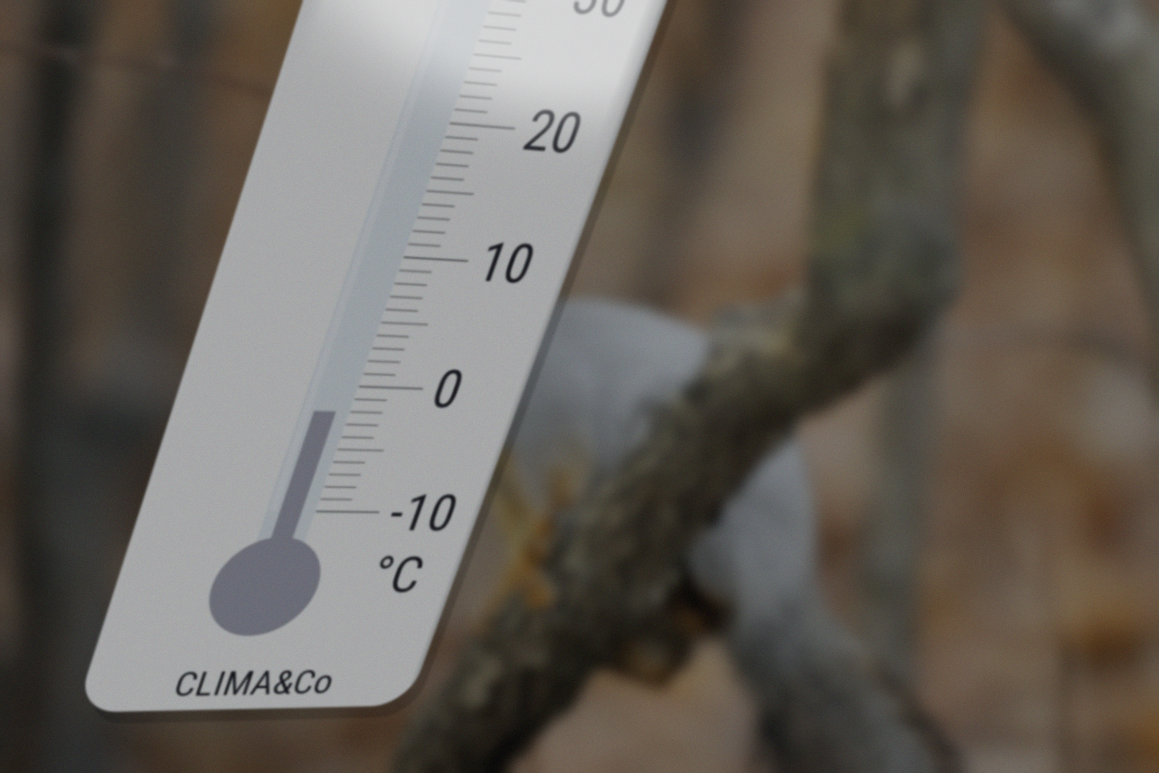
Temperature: -2 °C
